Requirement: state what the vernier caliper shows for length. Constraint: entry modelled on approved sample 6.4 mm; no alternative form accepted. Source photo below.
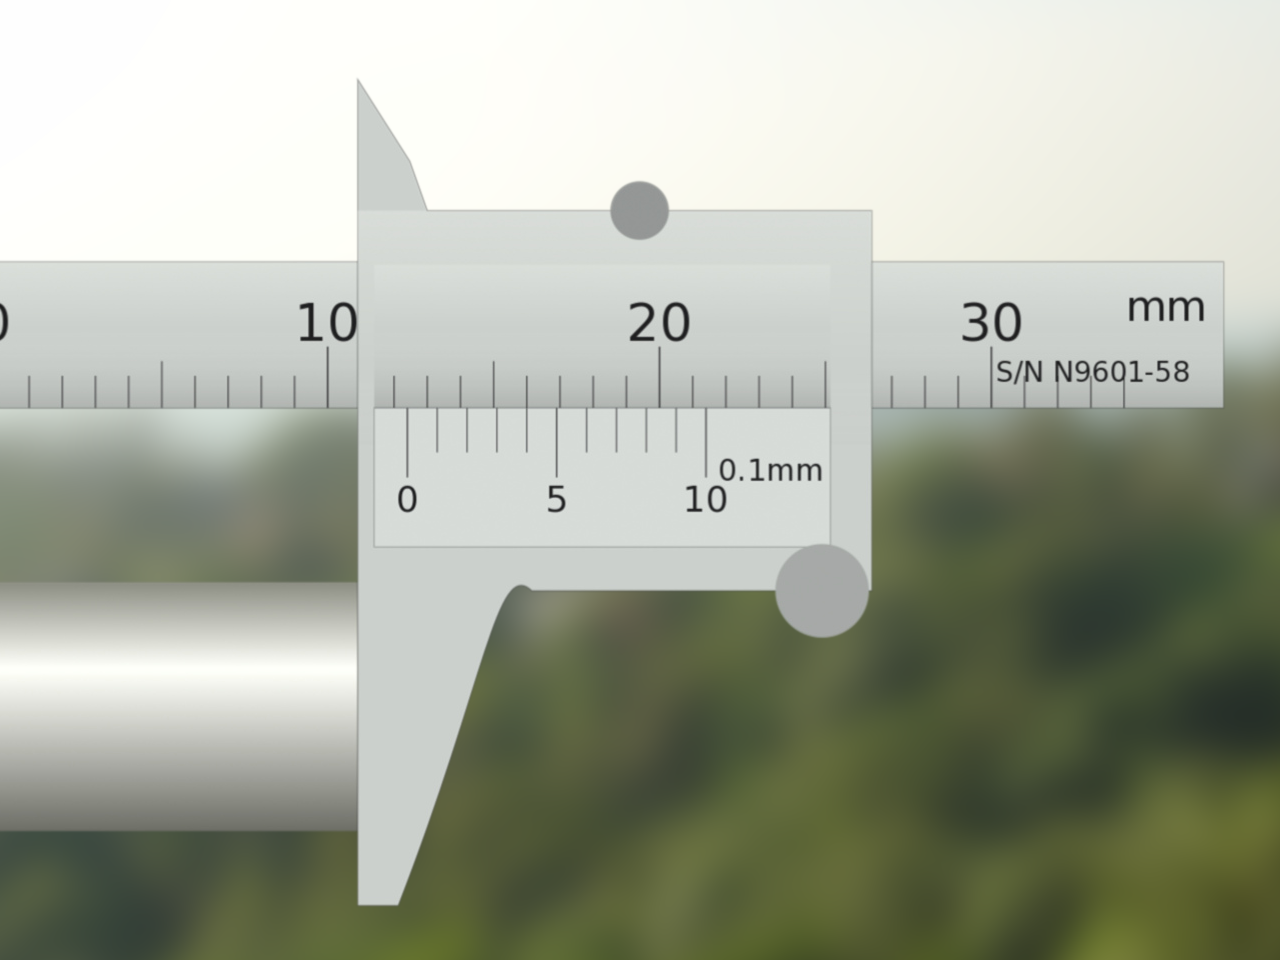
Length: 12.4 mm
